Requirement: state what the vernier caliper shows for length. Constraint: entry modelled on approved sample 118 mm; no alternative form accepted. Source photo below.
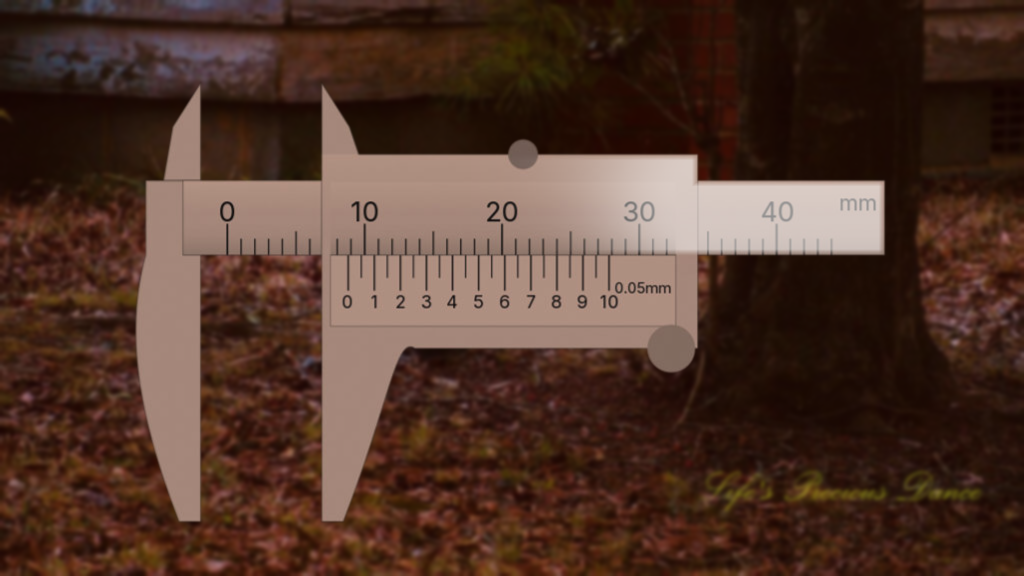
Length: 8.8 mm
